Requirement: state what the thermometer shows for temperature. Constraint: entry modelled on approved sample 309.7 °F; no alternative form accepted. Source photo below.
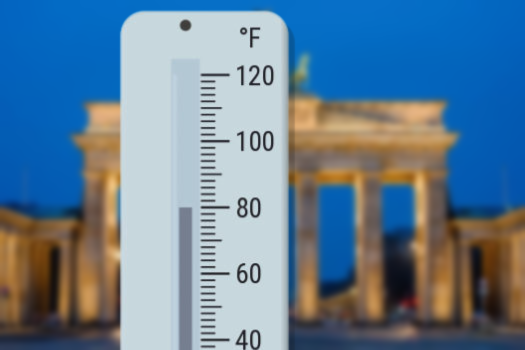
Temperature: 80 °F
